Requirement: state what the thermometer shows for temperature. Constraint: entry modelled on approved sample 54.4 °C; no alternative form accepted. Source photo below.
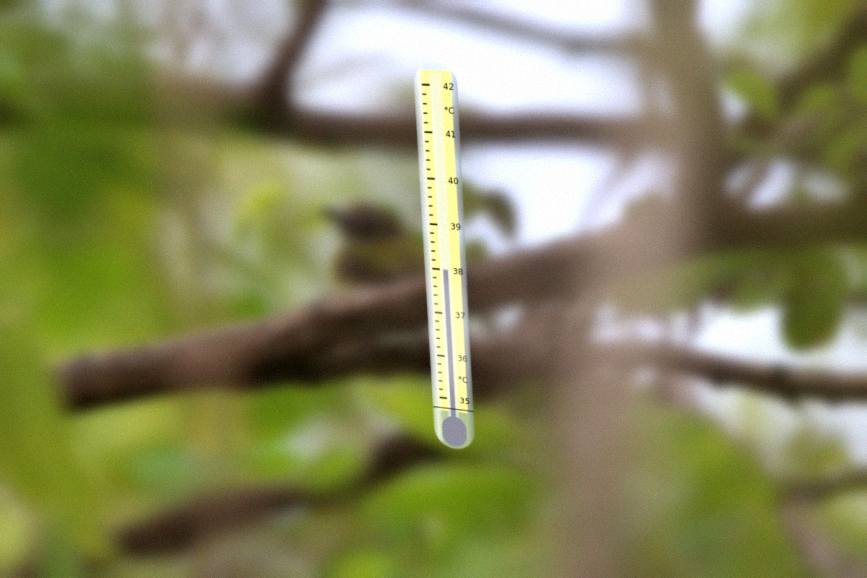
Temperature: 38 °C
